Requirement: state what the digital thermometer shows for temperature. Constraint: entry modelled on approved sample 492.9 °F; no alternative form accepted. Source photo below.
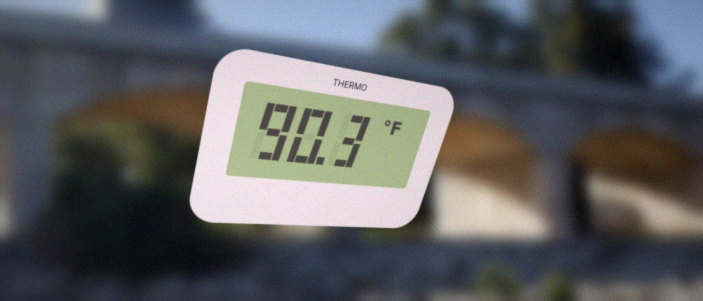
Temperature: 90.3 °F
